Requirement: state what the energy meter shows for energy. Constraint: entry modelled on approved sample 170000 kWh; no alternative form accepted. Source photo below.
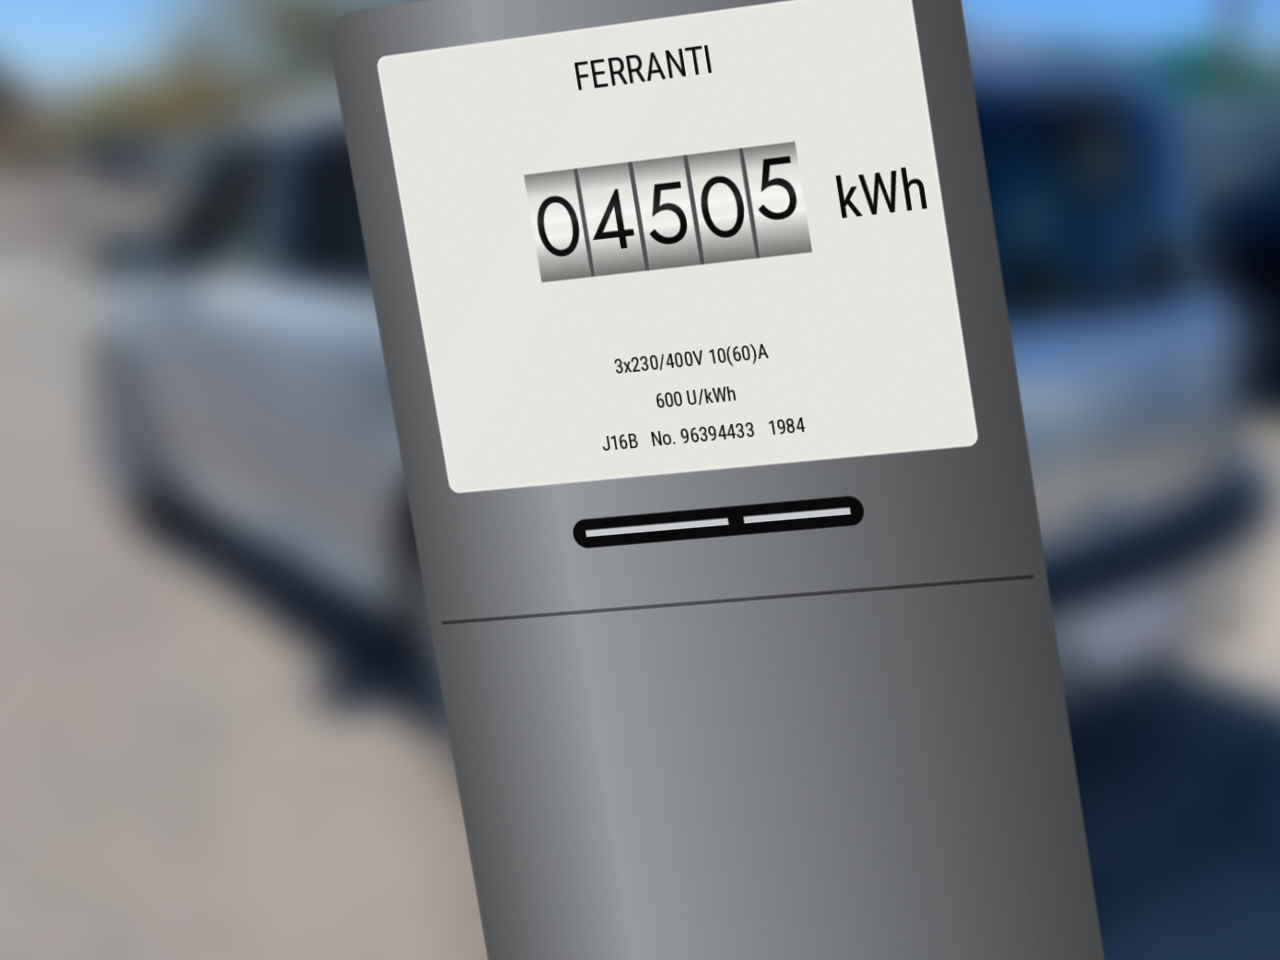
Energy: 4505 kWh
